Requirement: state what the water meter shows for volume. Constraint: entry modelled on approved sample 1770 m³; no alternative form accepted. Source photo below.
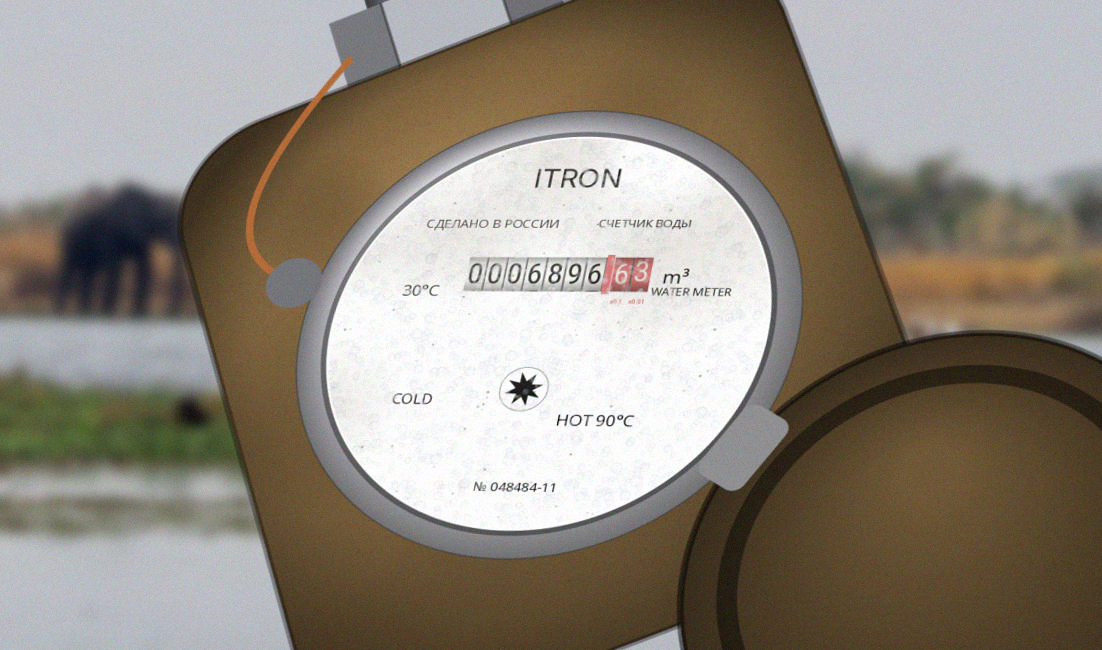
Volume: 6896.63 m³
